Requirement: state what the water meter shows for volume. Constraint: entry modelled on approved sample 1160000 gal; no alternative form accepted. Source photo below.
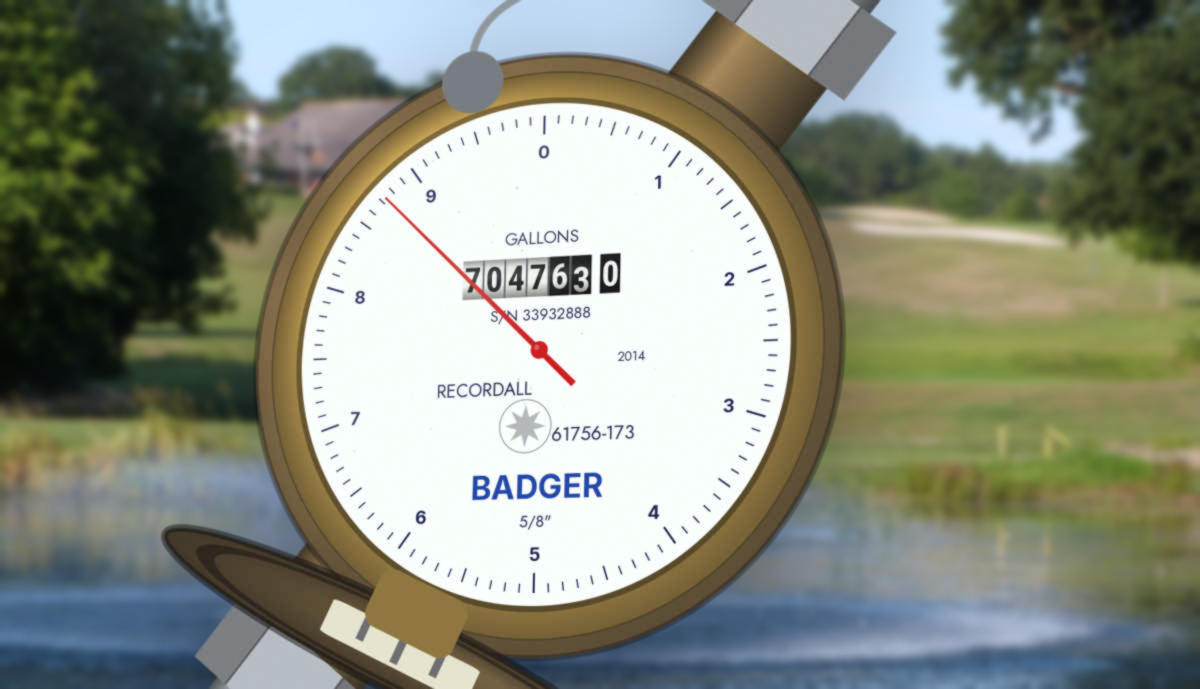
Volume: 7047628.7 gal
